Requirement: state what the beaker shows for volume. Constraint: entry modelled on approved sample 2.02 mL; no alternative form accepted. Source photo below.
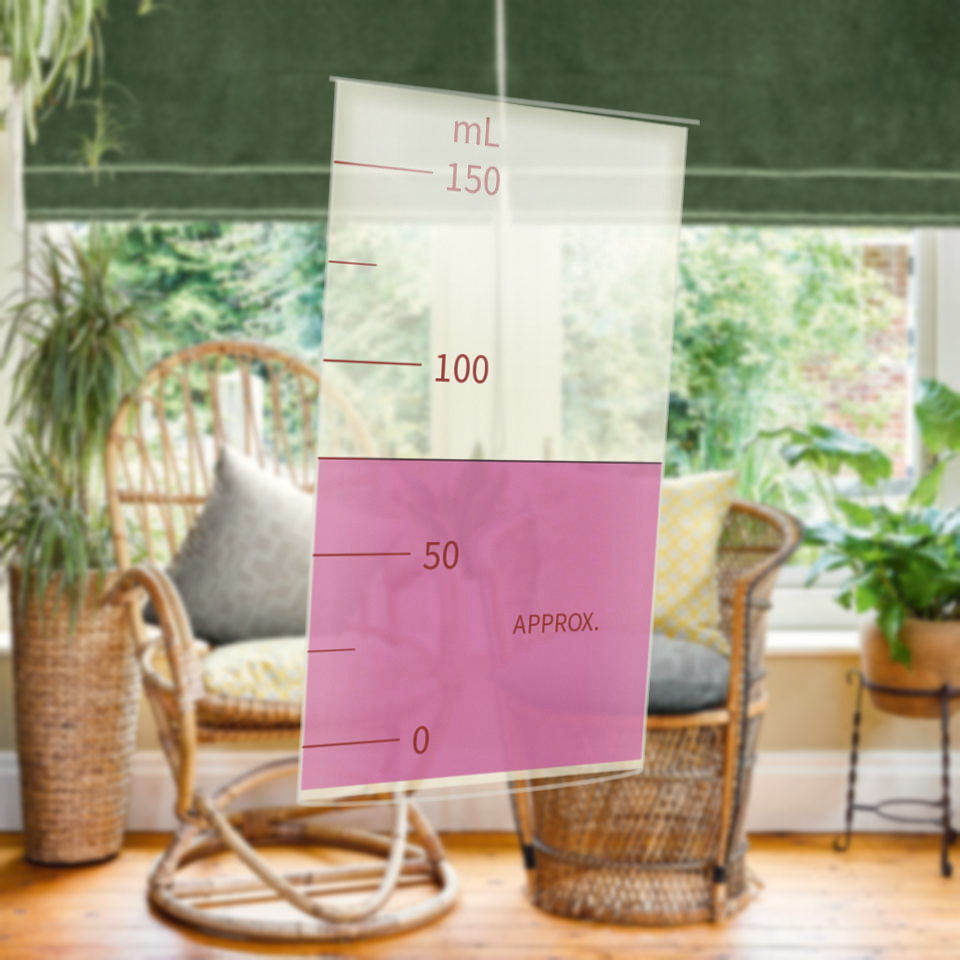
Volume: 75 mL
